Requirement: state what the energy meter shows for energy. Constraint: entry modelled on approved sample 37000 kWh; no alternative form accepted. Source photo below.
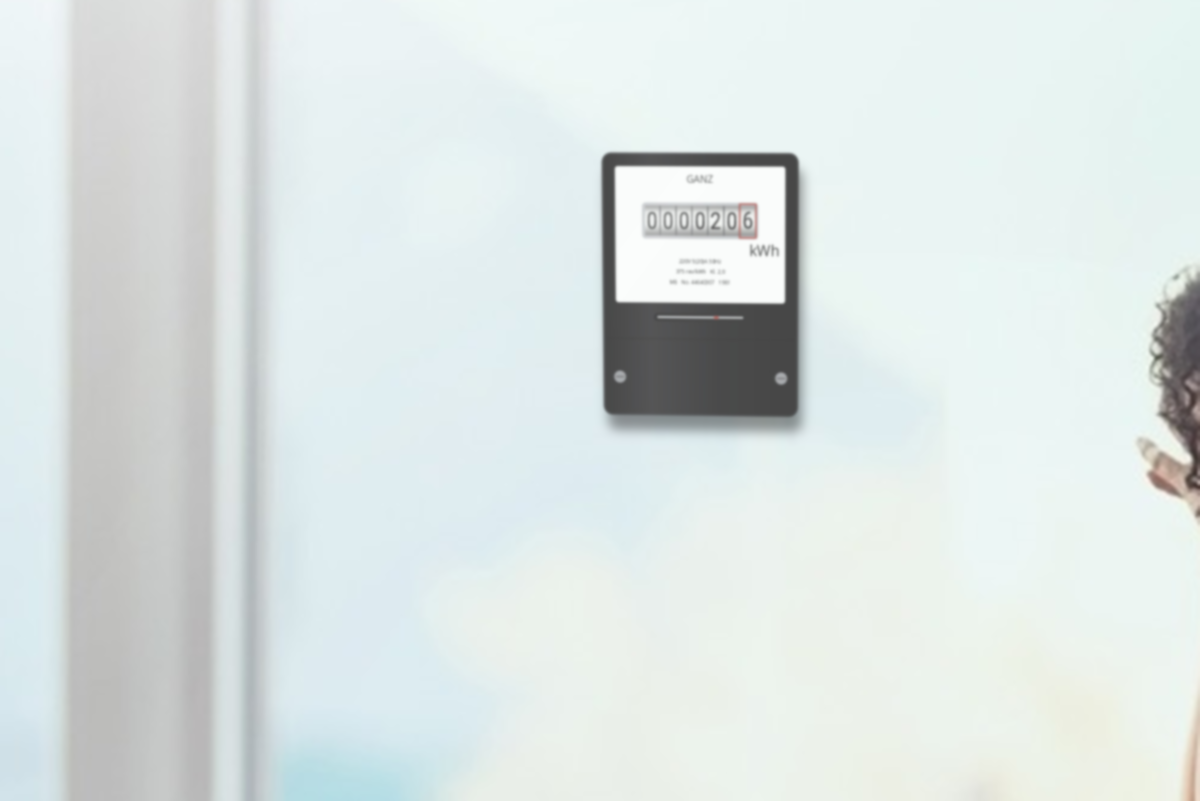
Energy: 20.6 kWh
